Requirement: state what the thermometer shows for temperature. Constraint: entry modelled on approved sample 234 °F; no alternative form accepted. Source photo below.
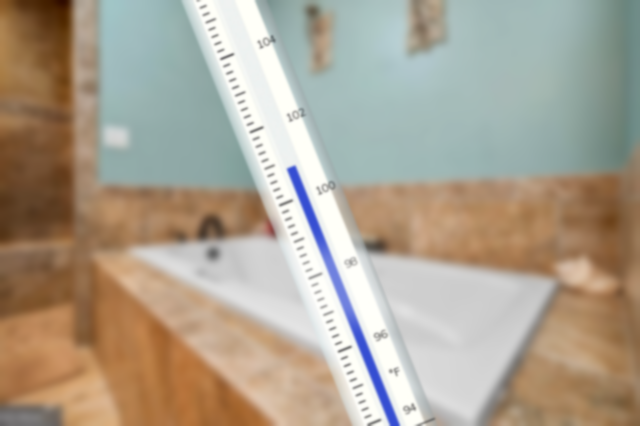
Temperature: 100.8 °F
